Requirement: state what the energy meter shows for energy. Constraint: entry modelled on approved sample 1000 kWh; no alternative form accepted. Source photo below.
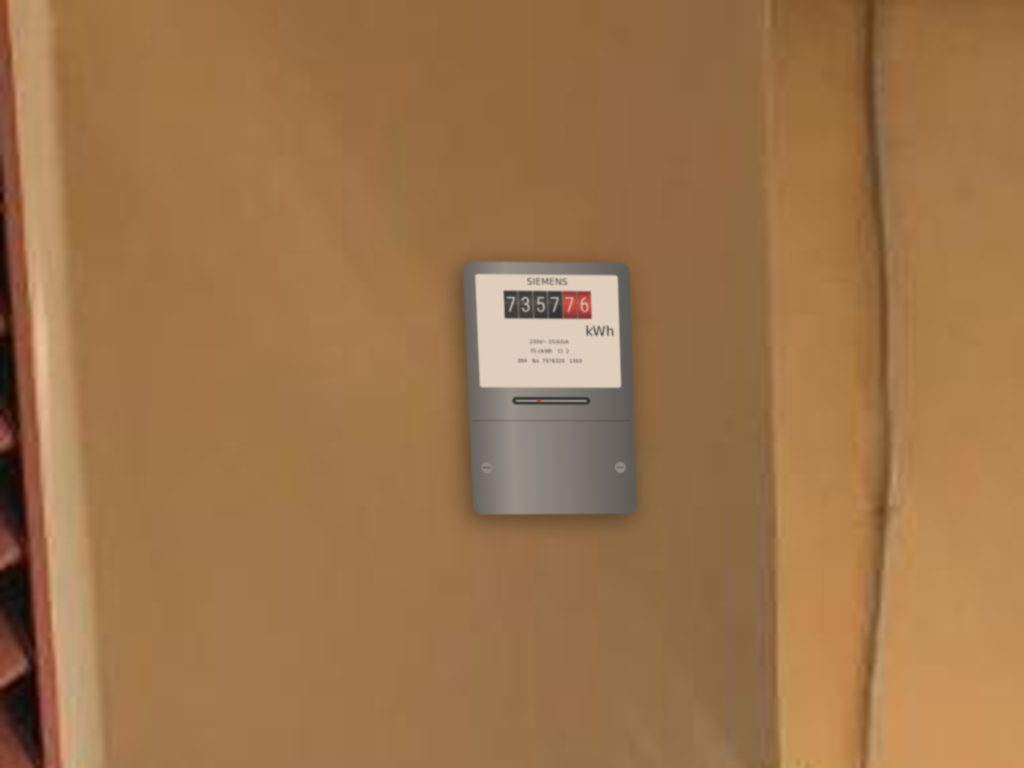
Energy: 7357.76 kWh
